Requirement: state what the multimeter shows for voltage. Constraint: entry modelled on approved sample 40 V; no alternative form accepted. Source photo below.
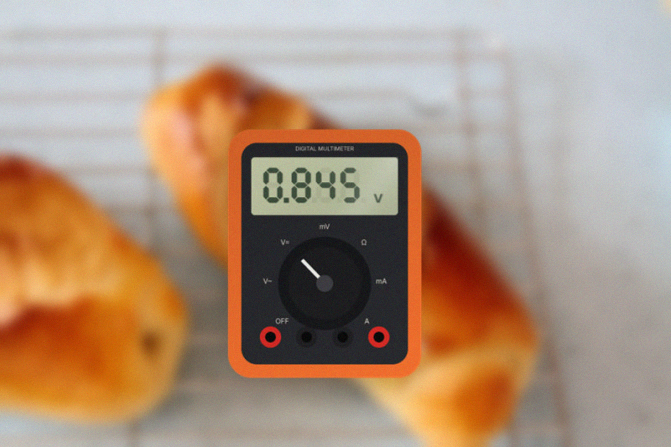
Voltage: 0.845 V
